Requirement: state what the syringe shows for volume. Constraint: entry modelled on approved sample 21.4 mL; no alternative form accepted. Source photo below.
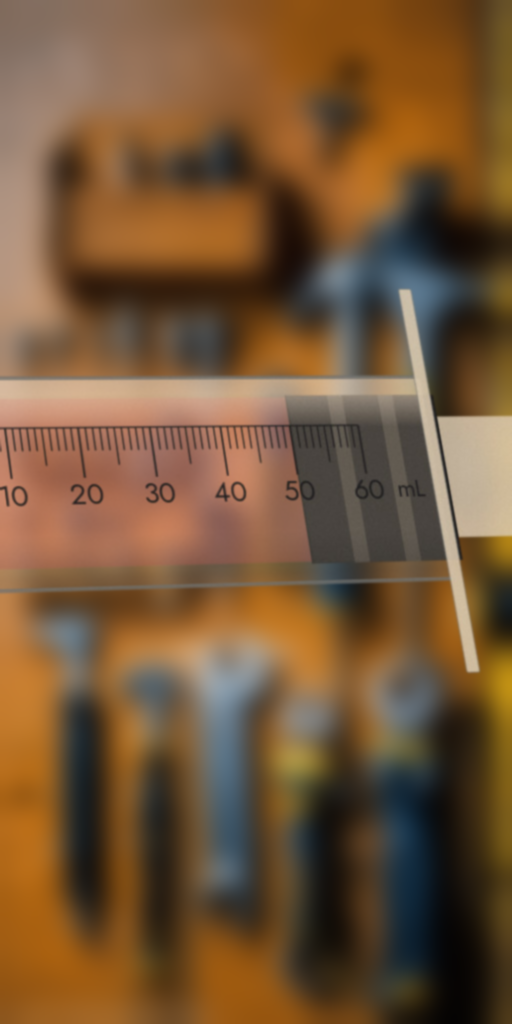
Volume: 50 mL
